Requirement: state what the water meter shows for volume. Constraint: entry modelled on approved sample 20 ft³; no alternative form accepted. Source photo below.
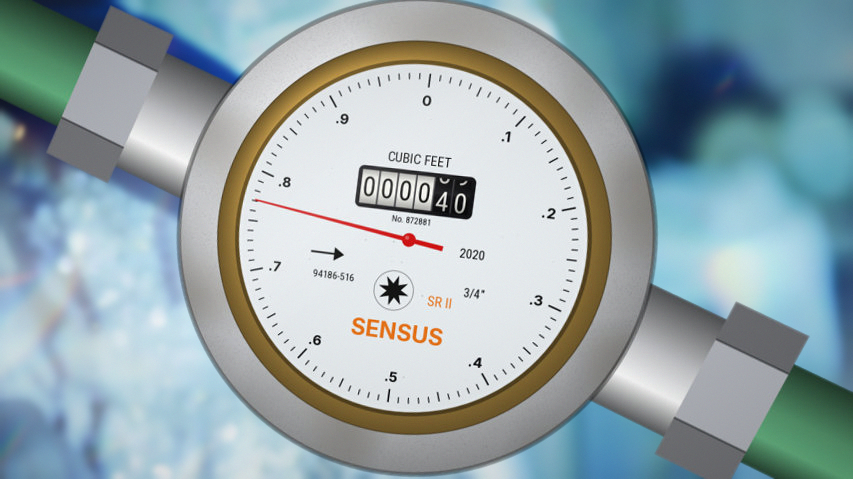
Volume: 39.77 ft³
